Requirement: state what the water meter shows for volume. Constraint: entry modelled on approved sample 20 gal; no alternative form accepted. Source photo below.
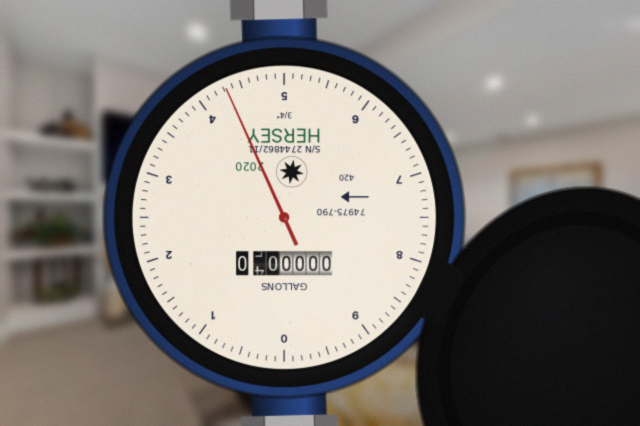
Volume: 44.3 gal
